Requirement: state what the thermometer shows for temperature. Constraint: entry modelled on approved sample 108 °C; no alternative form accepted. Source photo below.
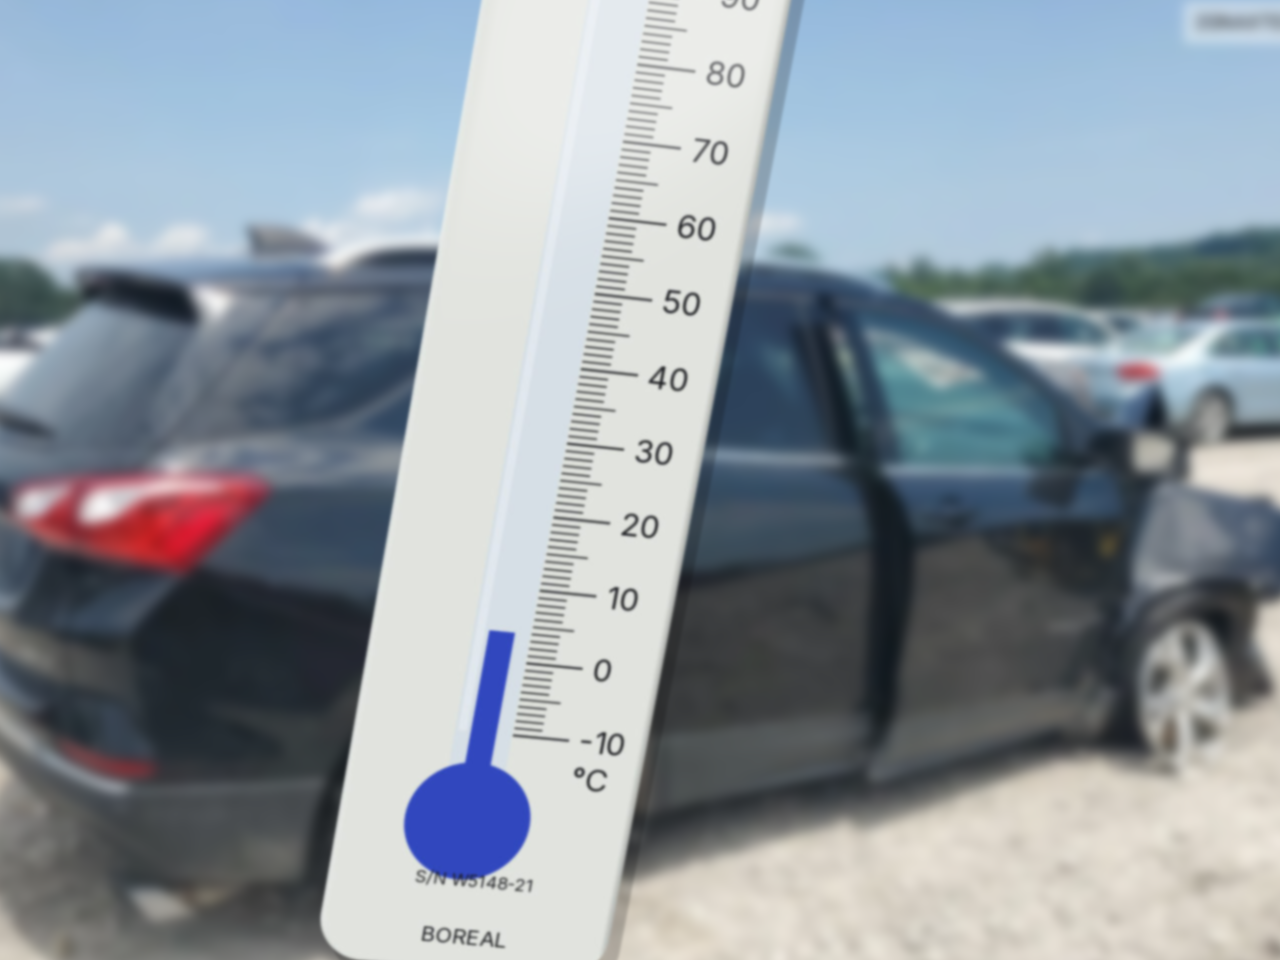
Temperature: 4 °C
